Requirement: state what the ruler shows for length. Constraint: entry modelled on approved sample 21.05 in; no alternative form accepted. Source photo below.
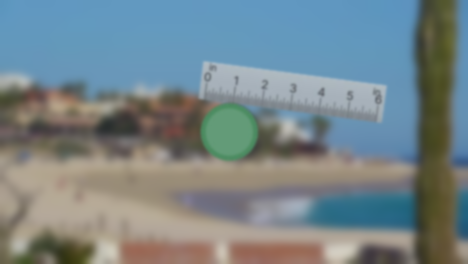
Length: 2 in
